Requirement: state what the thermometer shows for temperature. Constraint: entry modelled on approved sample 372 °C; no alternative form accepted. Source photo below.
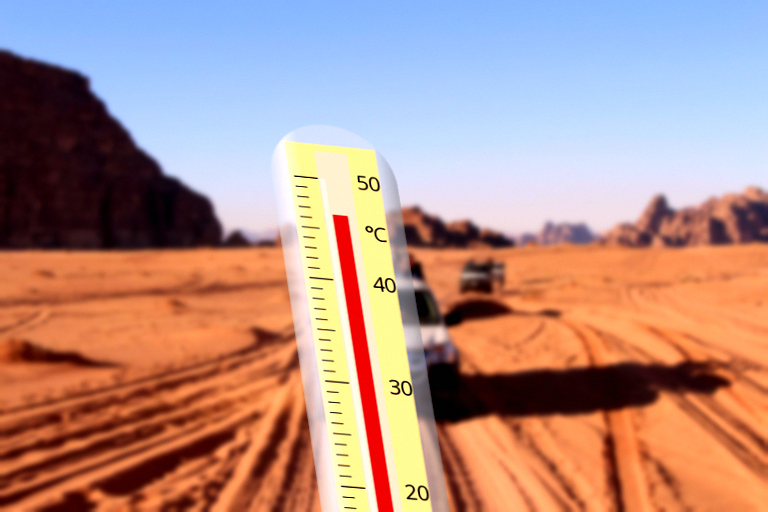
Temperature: 46.5 °C
